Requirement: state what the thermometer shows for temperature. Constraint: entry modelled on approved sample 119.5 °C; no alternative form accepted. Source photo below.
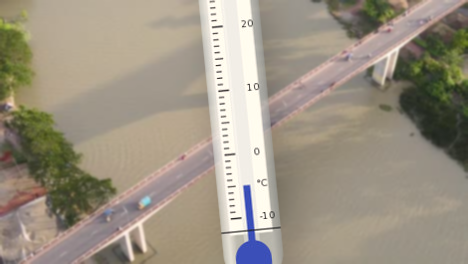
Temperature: -5 °C
